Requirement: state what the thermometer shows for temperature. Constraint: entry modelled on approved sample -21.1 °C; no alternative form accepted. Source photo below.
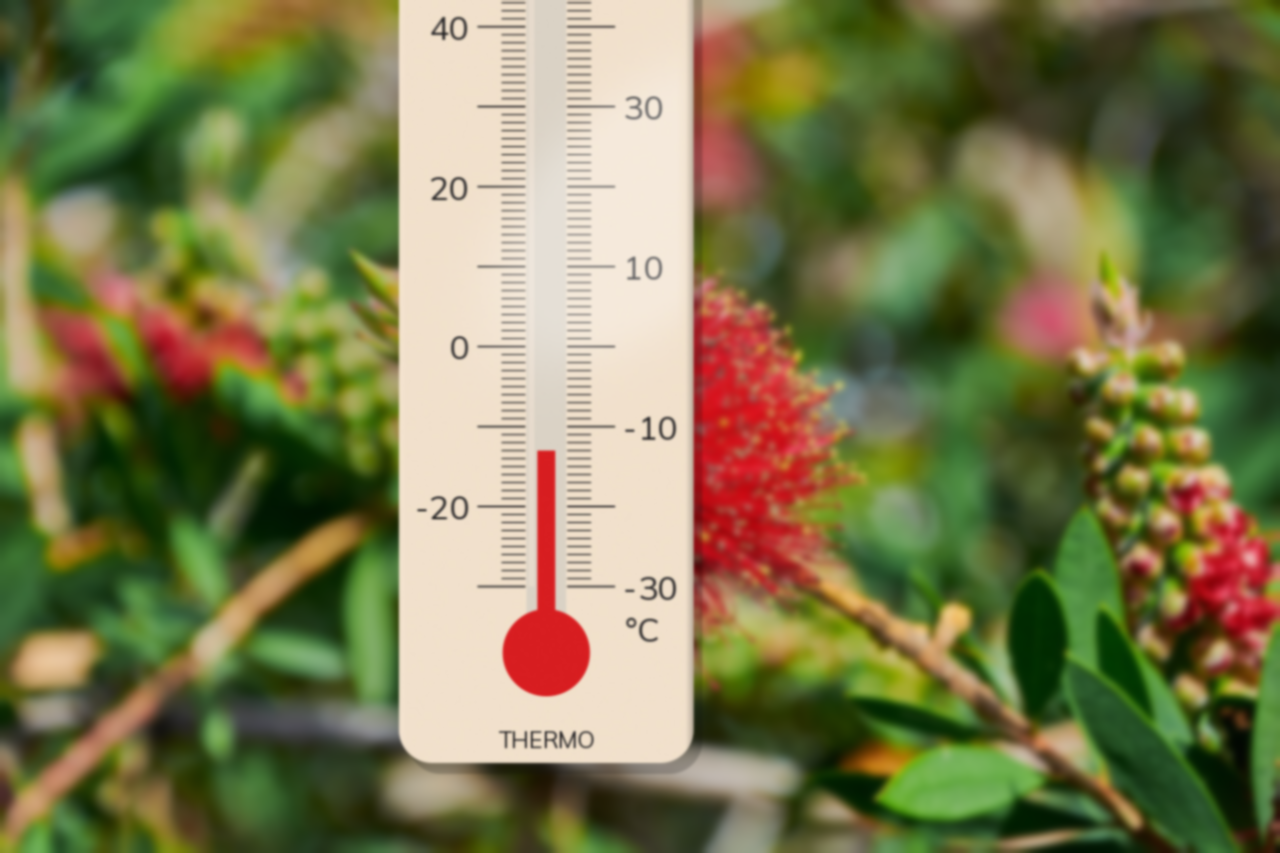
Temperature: -13 °C
